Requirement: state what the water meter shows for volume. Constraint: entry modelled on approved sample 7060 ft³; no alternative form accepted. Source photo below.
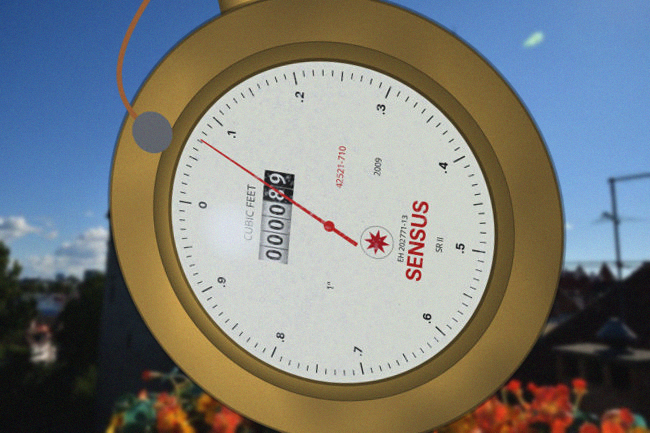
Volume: 89.07 ft³
